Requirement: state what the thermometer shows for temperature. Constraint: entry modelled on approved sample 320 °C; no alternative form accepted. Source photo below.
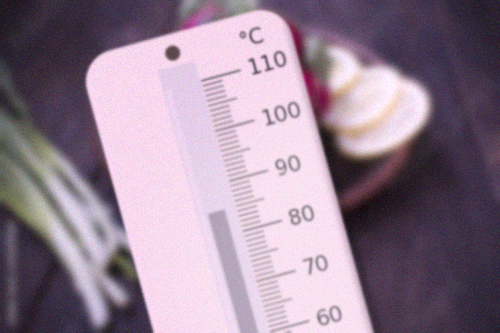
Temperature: 85 °C
